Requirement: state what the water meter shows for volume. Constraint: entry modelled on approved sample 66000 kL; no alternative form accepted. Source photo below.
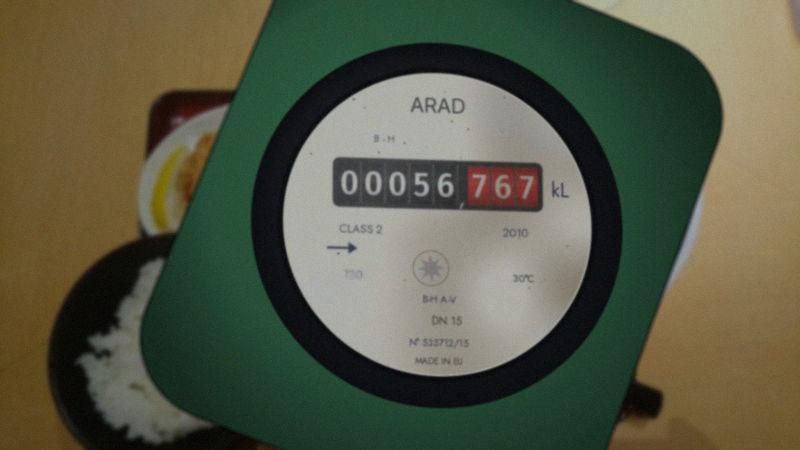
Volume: 56.767 kL
